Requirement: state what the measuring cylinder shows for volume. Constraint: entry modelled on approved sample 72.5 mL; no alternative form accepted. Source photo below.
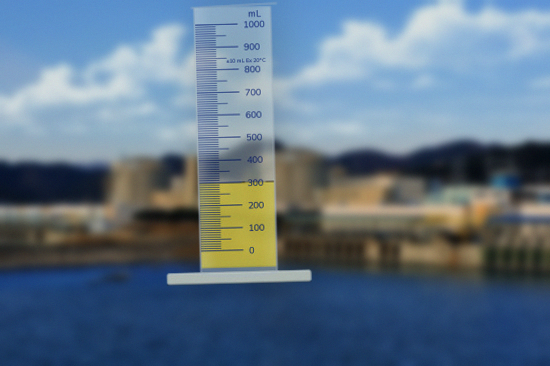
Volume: 300 mL
